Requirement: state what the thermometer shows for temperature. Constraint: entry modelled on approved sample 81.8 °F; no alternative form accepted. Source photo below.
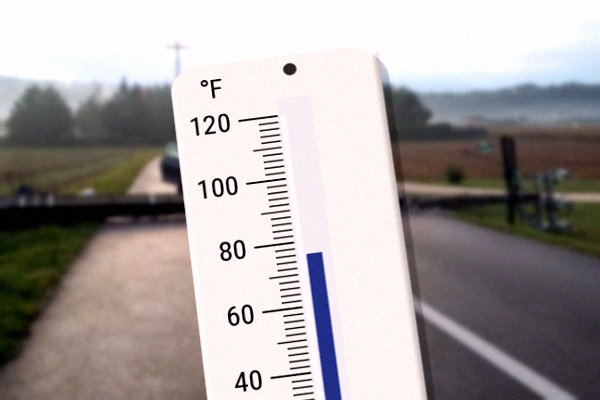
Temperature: 76 °F
